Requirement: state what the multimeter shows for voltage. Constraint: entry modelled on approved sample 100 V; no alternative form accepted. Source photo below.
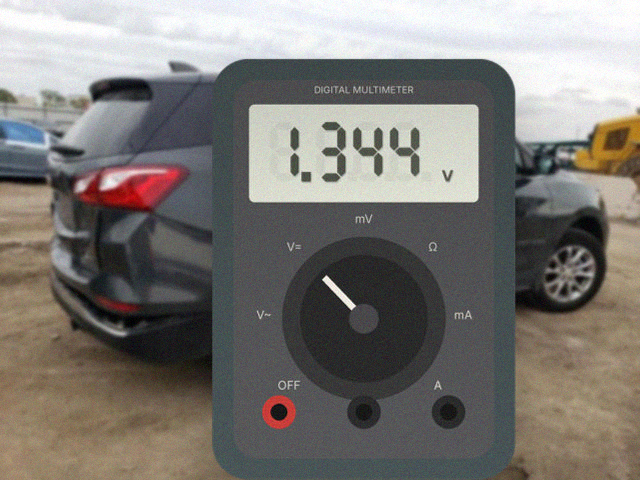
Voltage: 1.344 V
